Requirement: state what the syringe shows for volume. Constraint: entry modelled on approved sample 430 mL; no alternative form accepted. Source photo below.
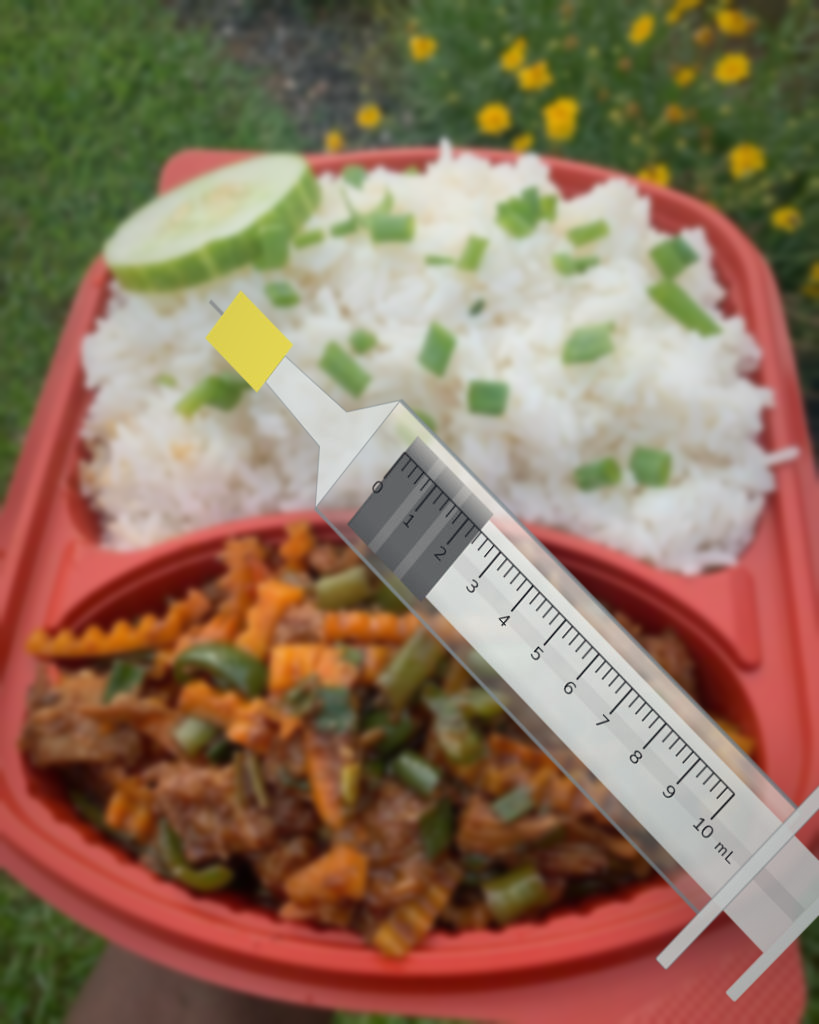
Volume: 0 mL
